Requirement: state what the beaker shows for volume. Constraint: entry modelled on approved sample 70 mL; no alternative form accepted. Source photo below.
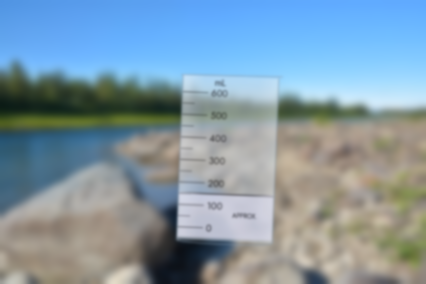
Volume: 150 mL
